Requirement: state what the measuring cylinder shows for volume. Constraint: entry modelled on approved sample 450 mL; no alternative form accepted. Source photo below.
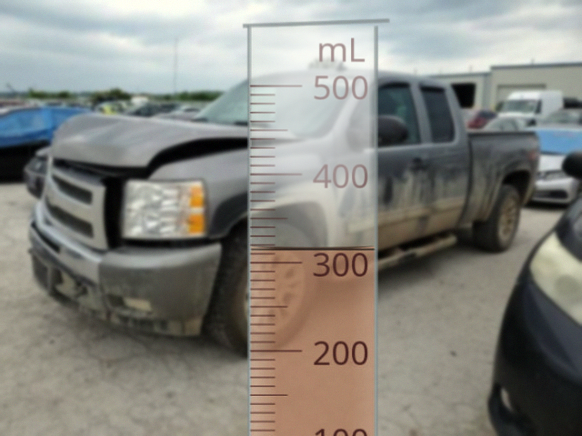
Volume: 315 mL
